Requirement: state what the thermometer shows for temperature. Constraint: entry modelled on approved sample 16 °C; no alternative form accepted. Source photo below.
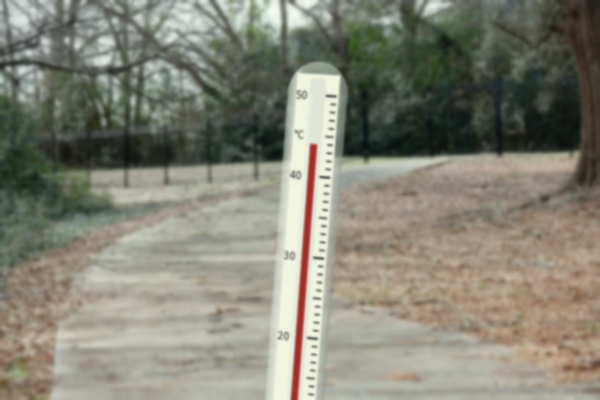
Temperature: 44 °C
